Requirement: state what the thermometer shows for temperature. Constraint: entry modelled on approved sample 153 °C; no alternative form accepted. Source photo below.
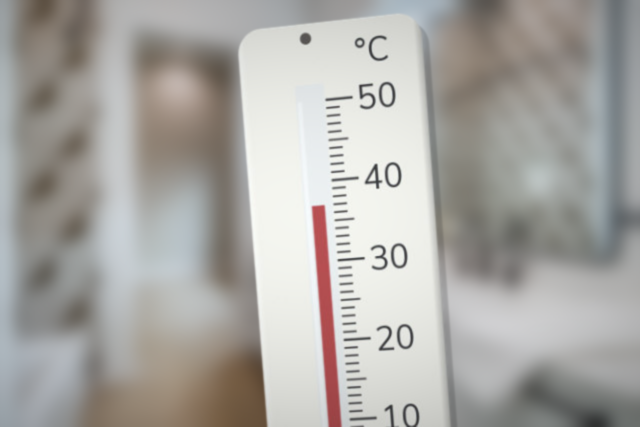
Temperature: 37 °C
